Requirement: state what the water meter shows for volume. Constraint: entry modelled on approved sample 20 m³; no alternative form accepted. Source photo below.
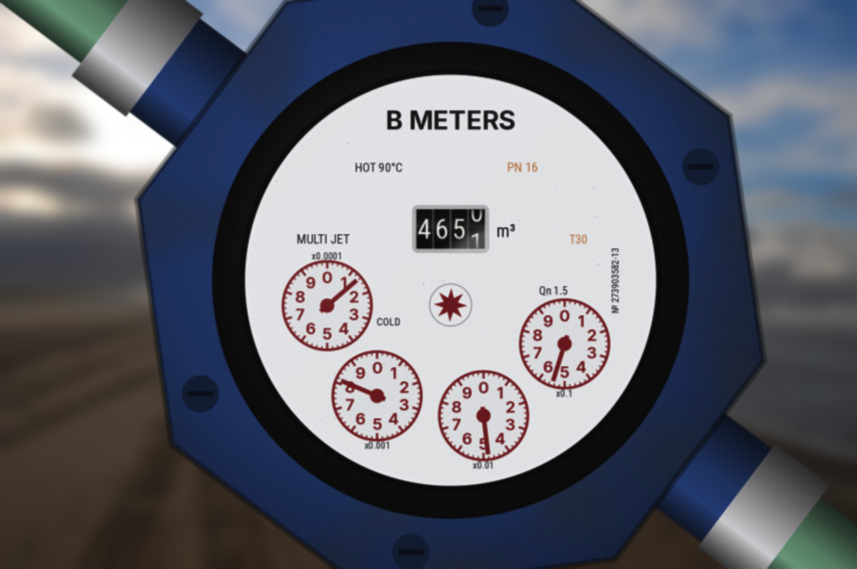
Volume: 4650.5481 m³
